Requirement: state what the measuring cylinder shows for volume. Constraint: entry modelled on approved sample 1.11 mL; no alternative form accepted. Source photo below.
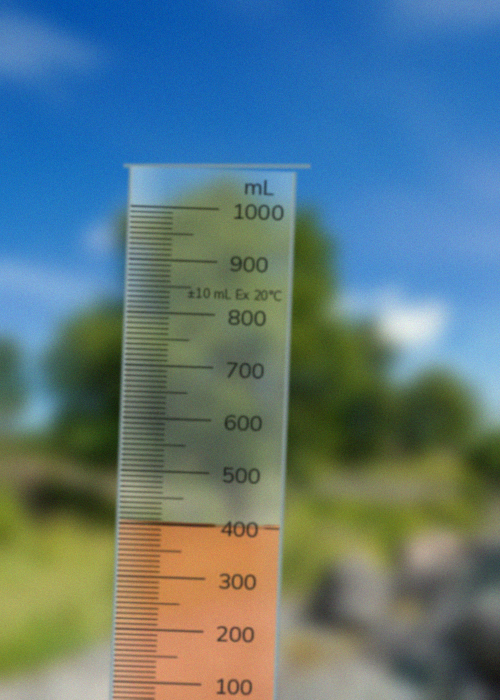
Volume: 400 mL
